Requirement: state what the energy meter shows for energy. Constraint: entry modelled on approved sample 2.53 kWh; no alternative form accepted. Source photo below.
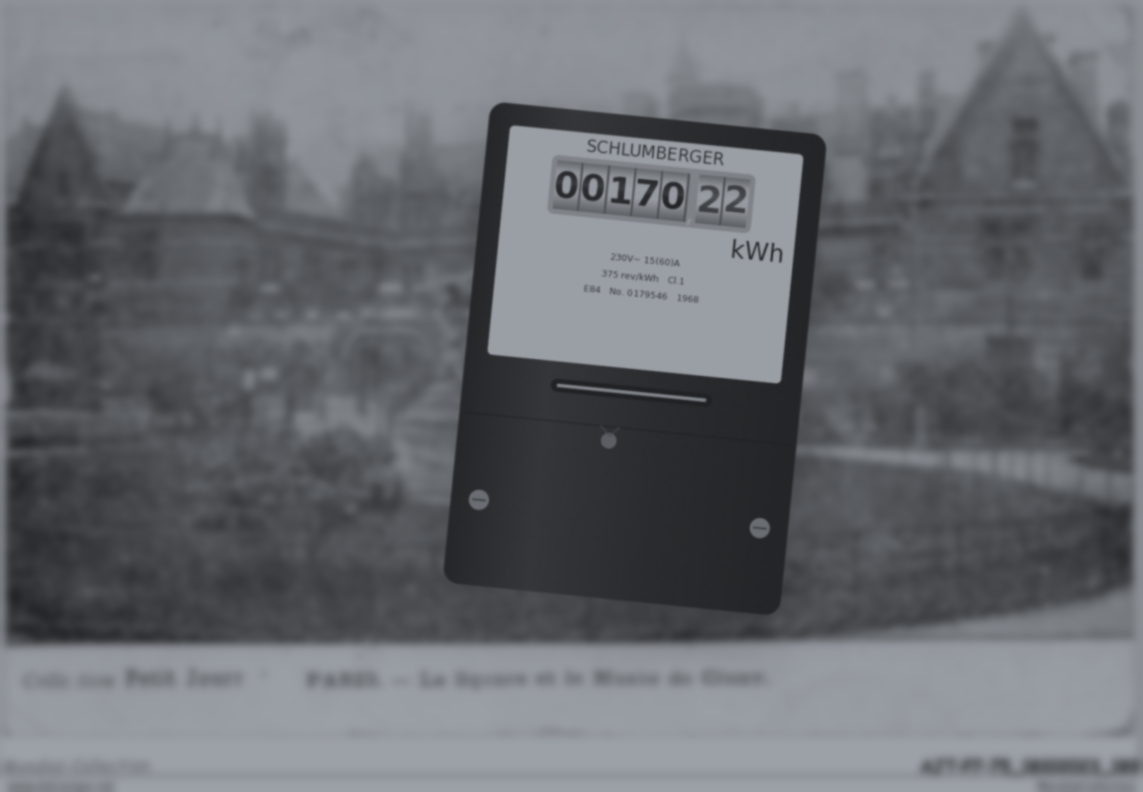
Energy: 170.22 kWh
